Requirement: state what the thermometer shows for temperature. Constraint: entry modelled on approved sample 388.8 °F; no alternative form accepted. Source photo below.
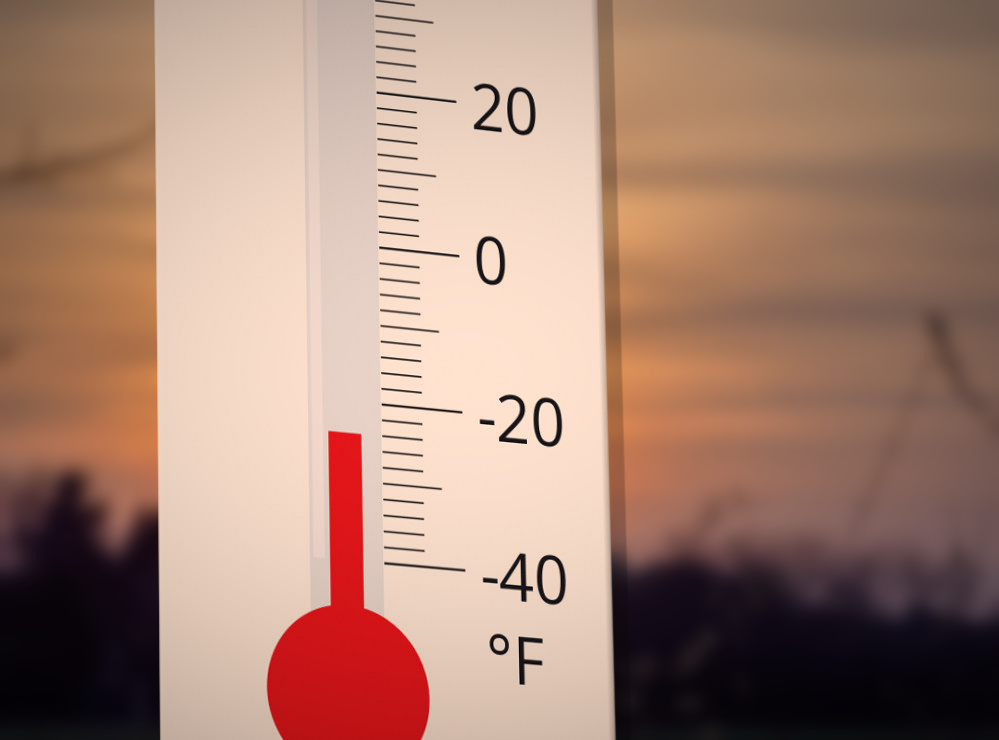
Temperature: -24 °F
